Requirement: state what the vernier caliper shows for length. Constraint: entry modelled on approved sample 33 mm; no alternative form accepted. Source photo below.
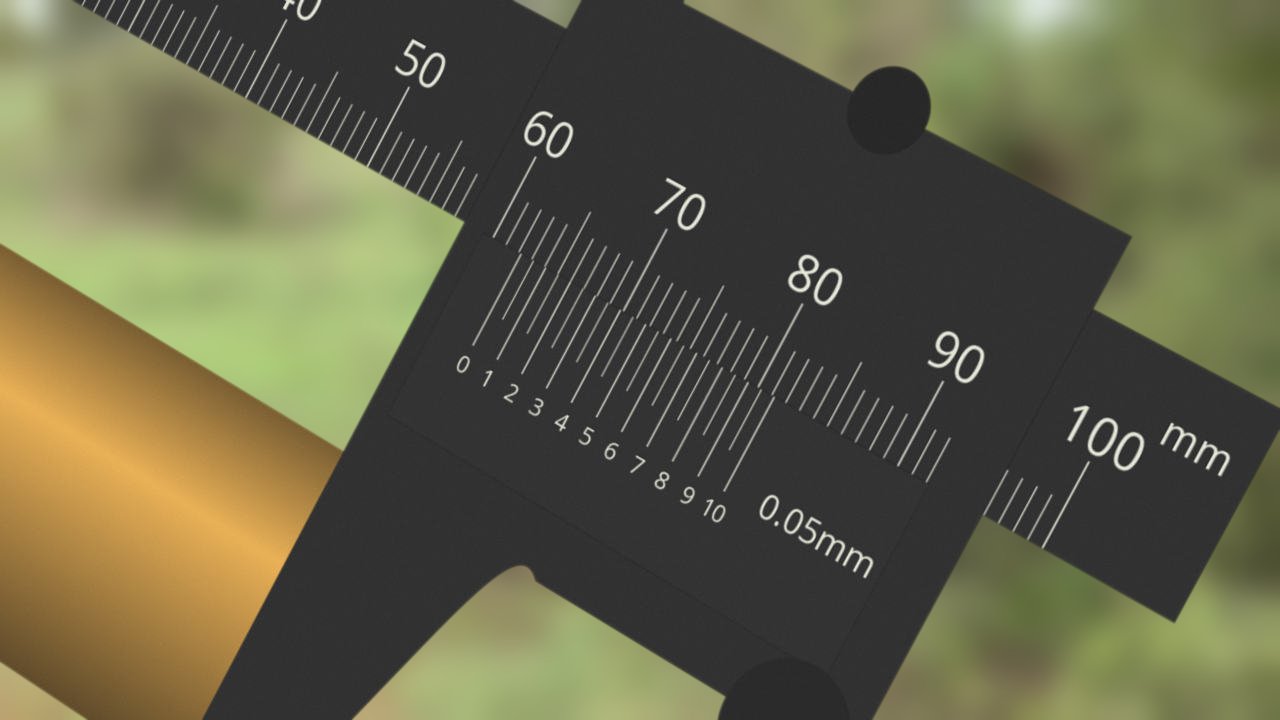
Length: 62.2 mm
